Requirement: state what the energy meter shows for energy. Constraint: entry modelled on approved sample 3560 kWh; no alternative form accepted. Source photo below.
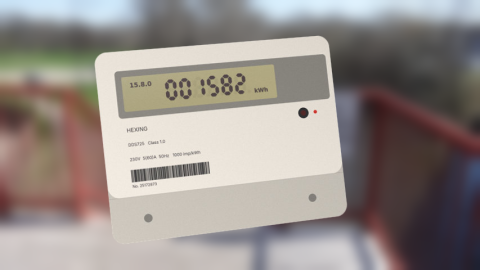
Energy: 1582 kWh
